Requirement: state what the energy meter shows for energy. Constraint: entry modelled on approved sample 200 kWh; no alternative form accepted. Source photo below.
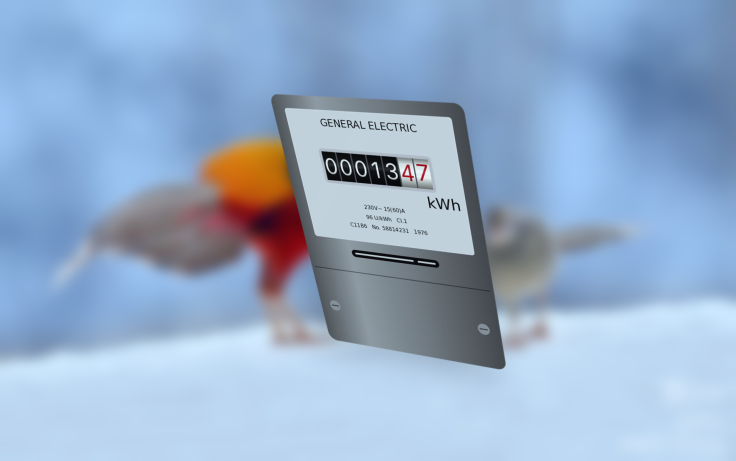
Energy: 13.47 kWh
